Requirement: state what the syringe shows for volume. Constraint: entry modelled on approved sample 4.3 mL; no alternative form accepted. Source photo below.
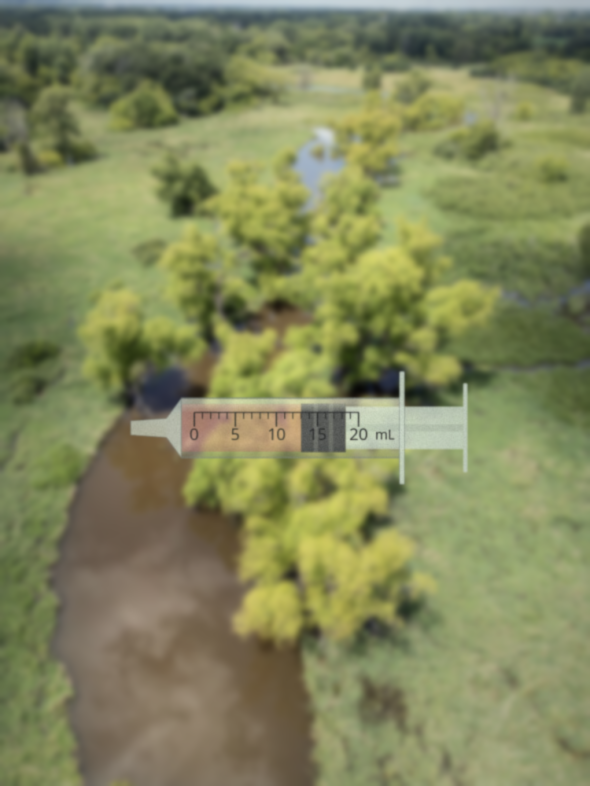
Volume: 13 mL
